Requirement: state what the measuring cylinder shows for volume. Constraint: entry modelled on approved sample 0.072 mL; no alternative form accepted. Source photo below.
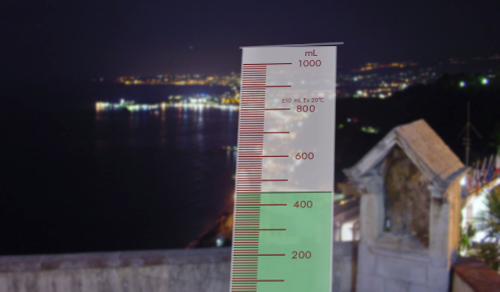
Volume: 450 mL
